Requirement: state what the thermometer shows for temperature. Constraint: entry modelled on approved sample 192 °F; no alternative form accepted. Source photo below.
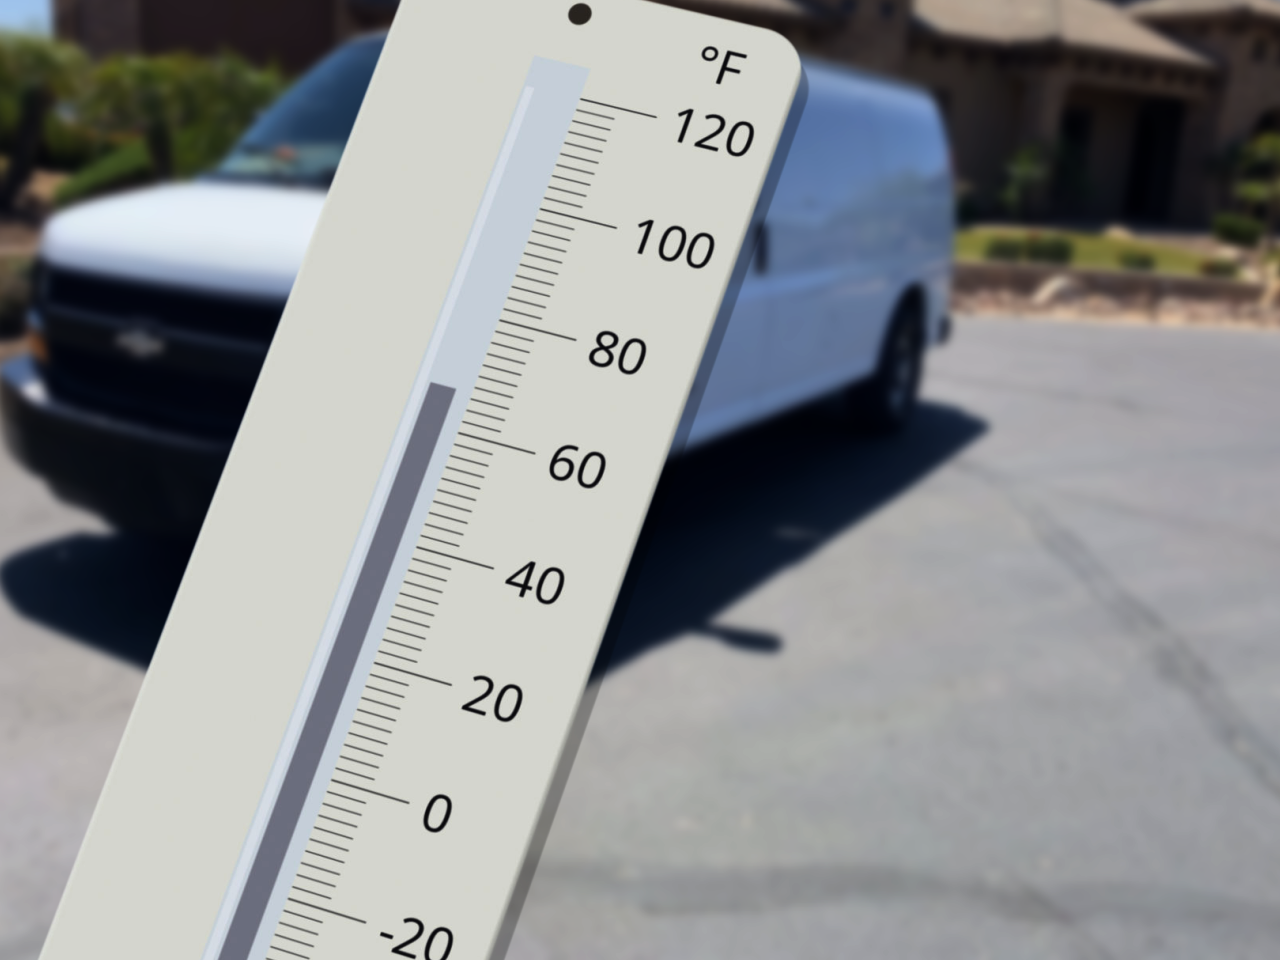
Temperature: 67 °F
